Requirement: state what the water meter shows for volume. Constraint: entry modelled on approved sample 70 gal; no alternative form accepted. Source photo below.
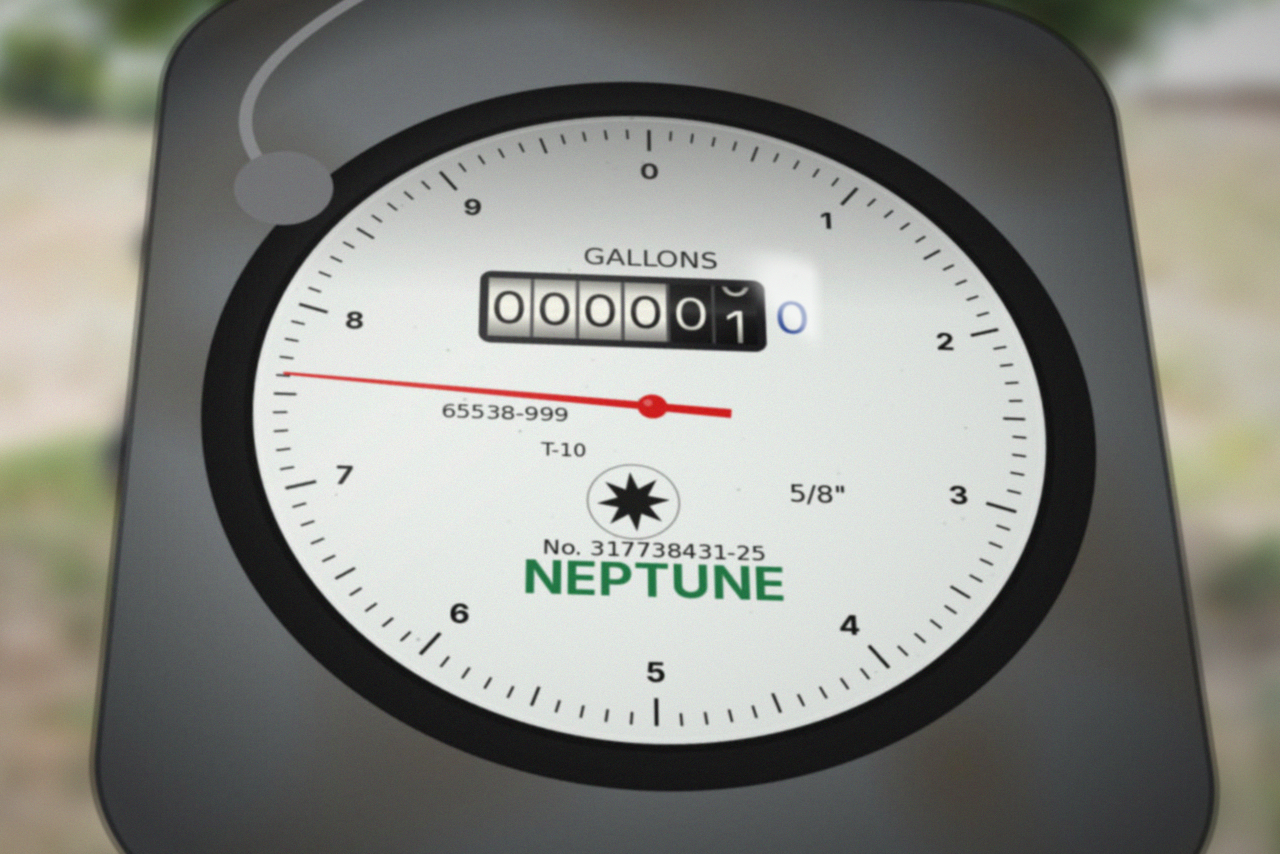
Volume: 7.6 gal
